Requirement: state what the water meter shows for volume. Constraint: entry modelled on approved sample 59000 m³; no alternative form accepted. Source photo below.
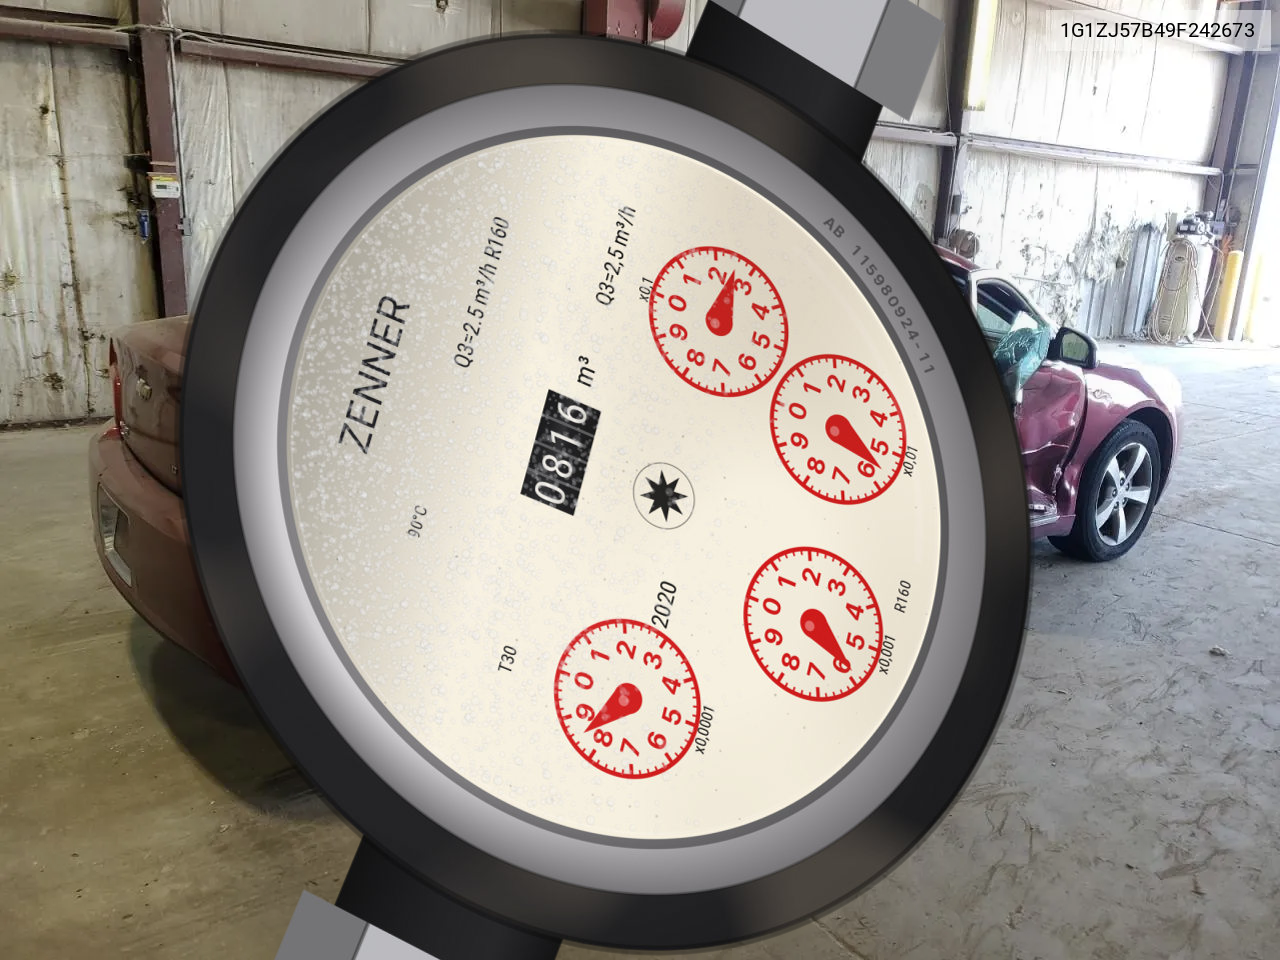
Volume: 816.2558 m³
